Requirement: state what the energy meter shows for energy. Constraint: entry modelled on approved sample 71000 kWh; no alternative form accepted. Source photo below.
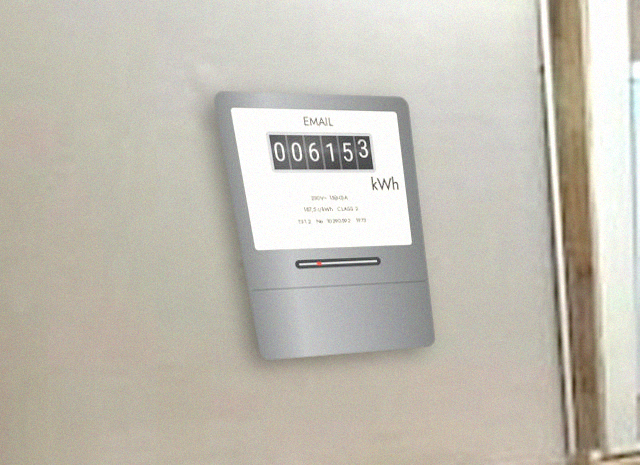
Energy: 6153 kWh
